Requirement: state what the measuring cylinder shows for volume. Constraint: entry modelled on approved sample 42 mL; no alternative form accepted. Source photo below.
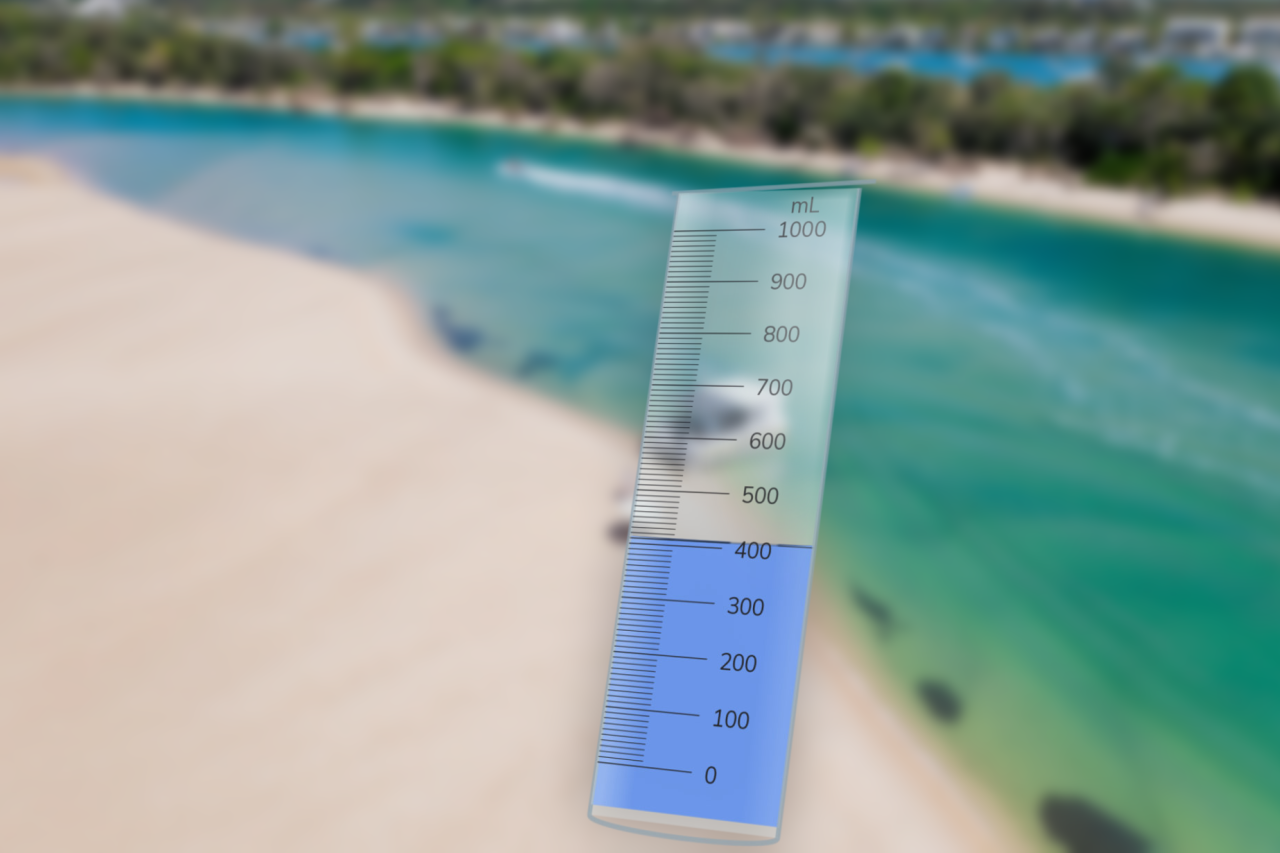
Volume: 410 mL
